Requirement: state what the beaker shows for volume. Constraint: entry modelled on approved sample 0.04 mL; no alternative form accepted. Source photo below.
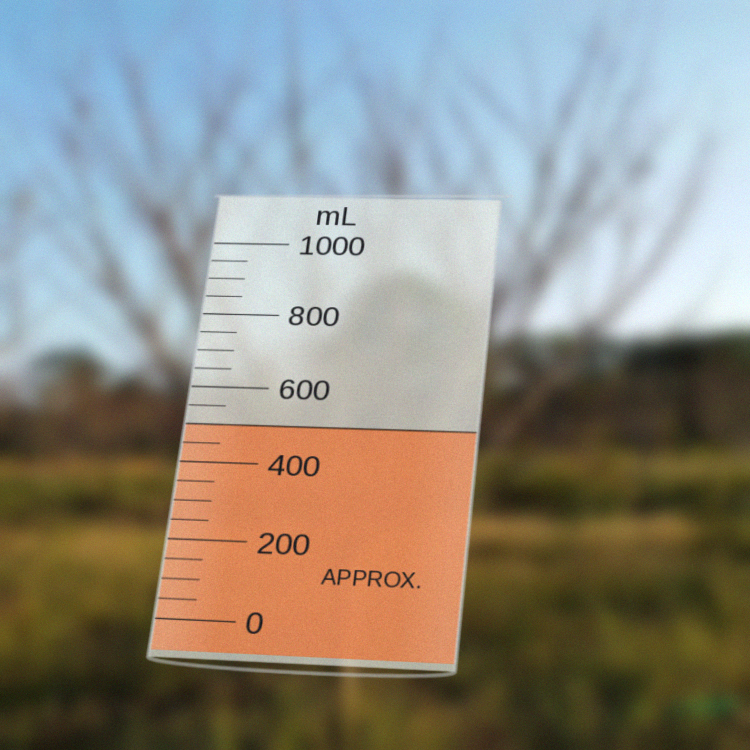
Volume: 500 mL
